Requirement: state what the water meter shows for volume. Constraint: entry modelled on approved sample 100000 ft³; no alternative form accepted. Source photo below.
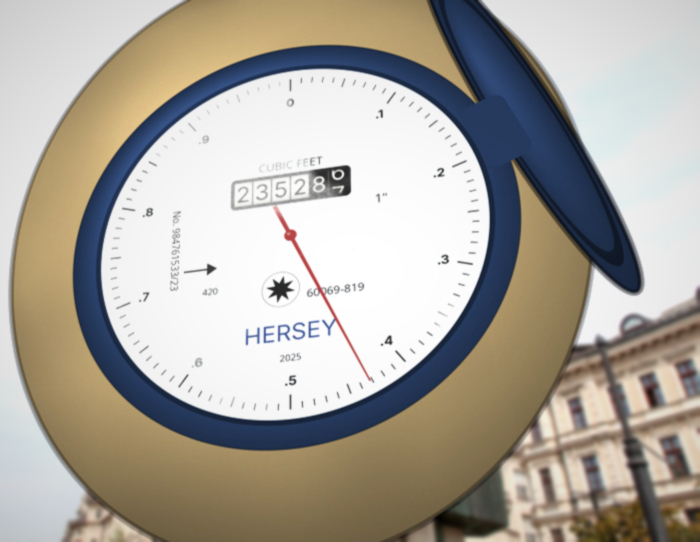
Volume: 235286.43 ft³
